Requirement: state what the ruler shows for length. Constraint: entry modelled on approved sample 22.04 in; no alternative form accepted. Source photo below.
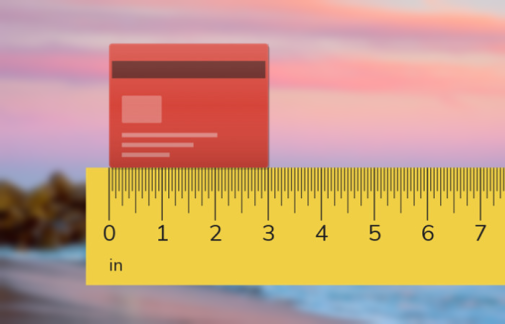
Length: 3 in
